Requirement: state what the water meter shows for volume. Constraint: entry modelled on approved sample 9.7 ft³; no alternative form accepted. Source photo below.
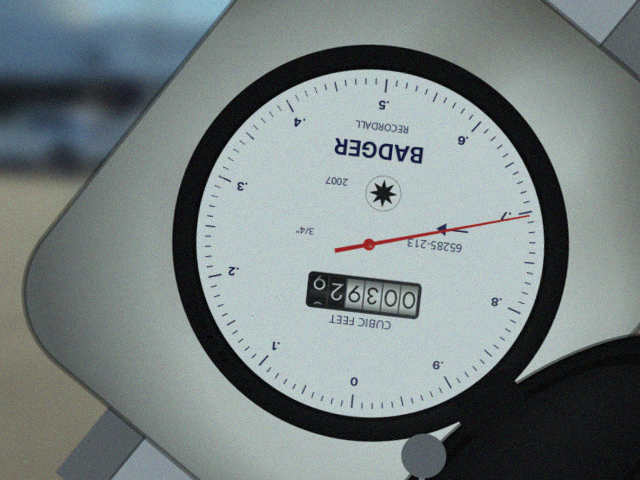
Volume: 3928.70 ft³
